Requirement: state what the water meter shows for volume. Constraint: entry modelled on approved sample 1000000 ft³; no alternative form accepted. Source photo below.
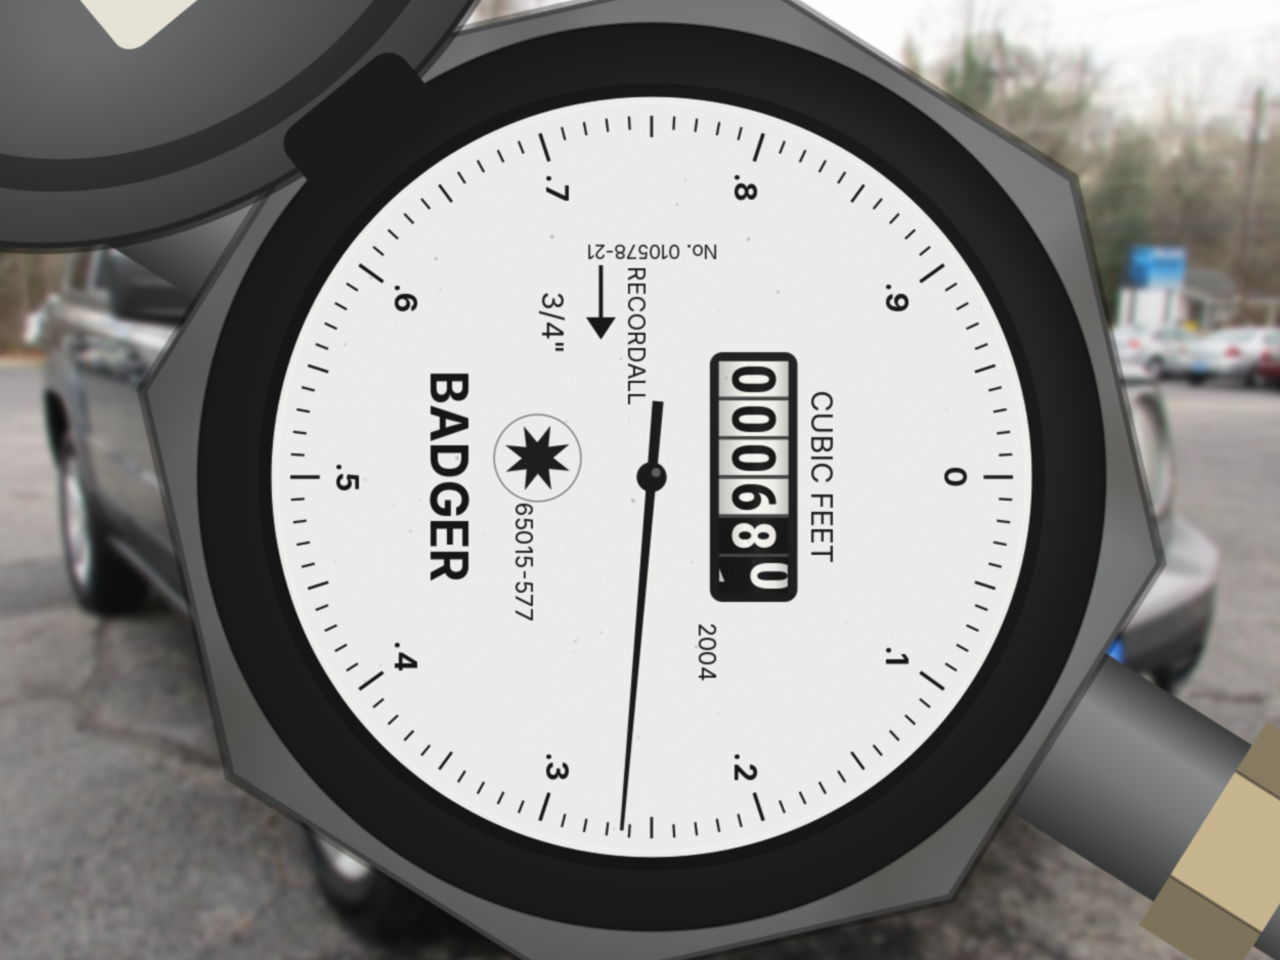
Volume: 680.26 ft³
